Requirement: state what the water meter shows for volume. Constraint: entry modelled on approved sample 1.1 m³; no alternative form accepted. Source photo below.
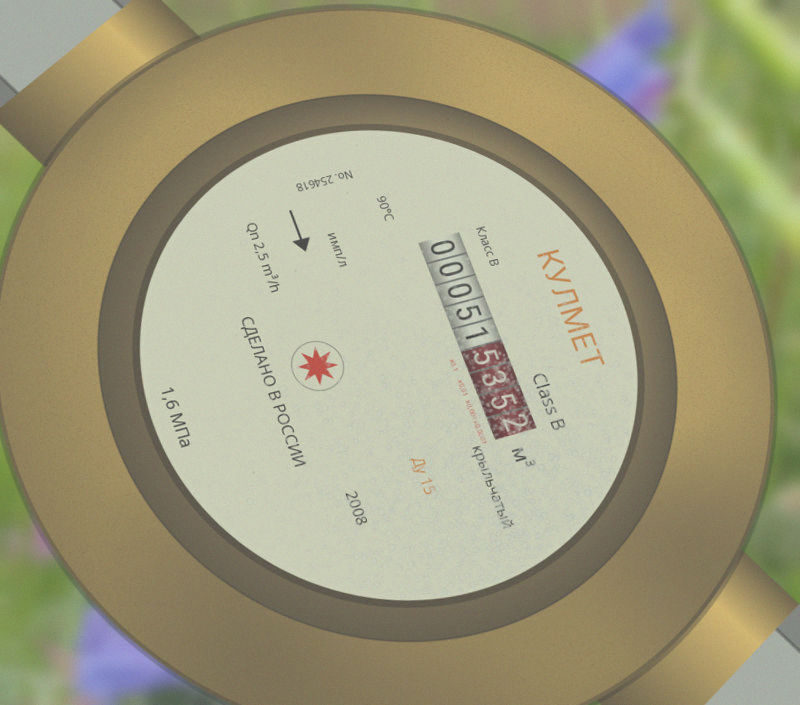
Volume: 51.5352 m³
